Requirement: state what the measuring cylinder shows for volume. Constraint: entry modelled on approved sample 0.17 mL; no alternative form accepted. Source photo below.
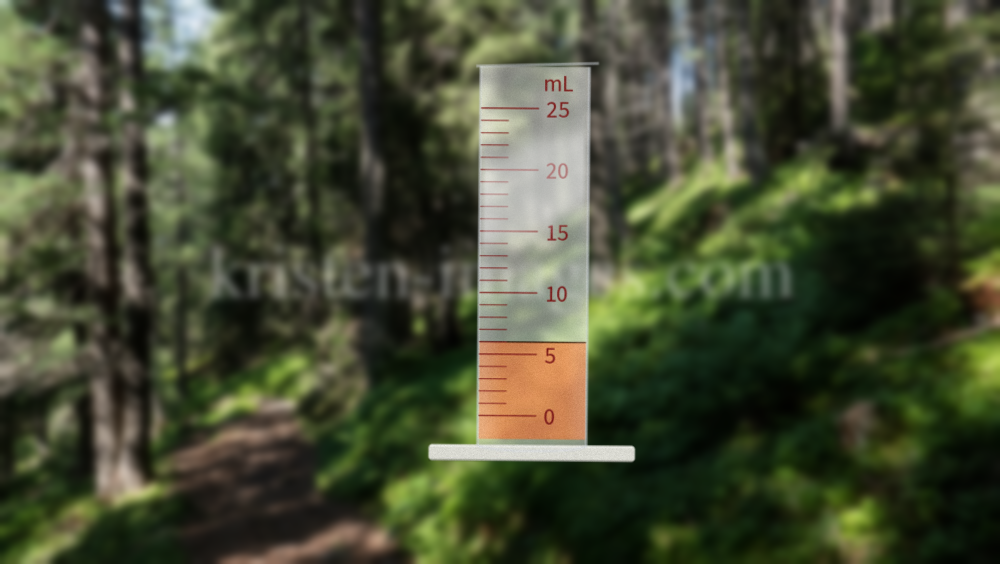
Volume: 6 mL
